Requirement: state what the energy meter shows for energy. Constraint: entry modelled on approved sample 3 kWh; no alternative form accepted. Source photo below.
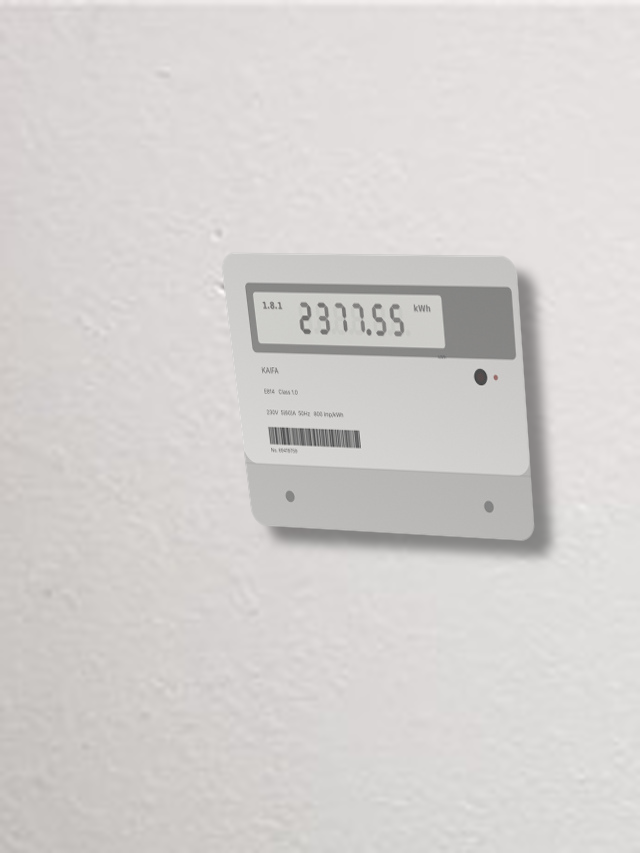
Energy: 2377.55 kWh
